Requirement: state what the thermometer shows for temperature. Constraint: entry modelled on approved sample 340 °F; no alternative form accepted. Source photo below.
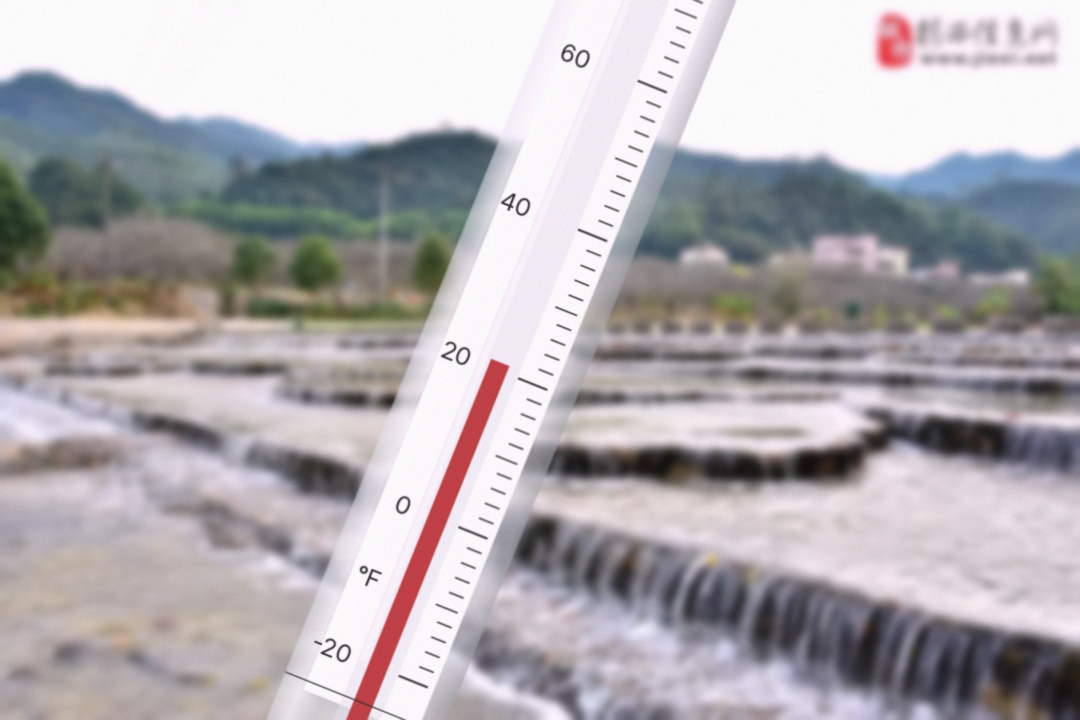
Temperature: 21 °F
